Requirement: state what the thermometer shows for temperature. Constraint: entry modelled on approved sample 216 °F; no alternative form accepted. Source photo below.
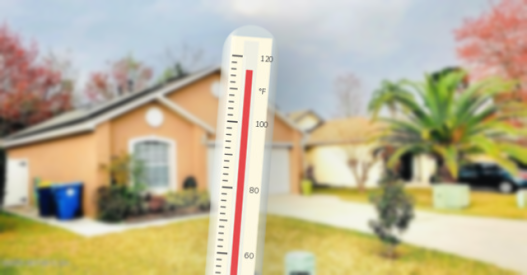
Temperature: 116 °F
